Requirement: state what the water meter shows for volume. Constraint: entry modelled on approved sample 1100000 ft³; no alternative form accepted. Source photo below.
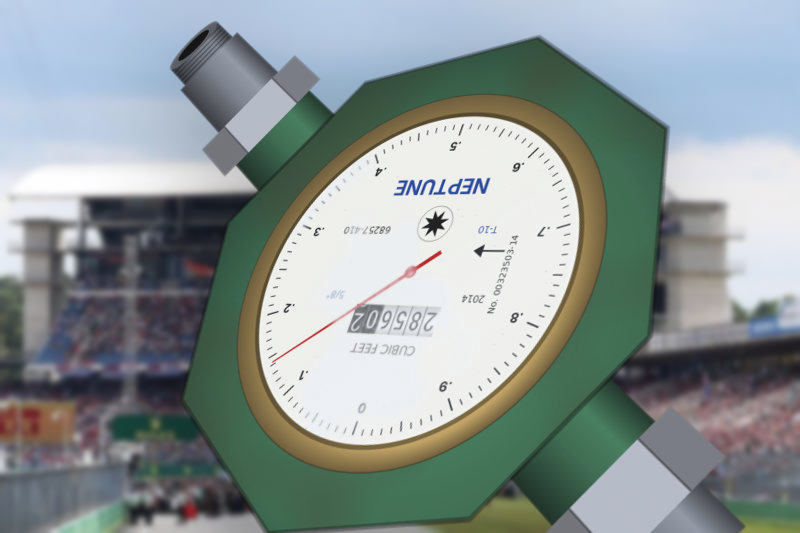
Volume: 285602.14 ft³
